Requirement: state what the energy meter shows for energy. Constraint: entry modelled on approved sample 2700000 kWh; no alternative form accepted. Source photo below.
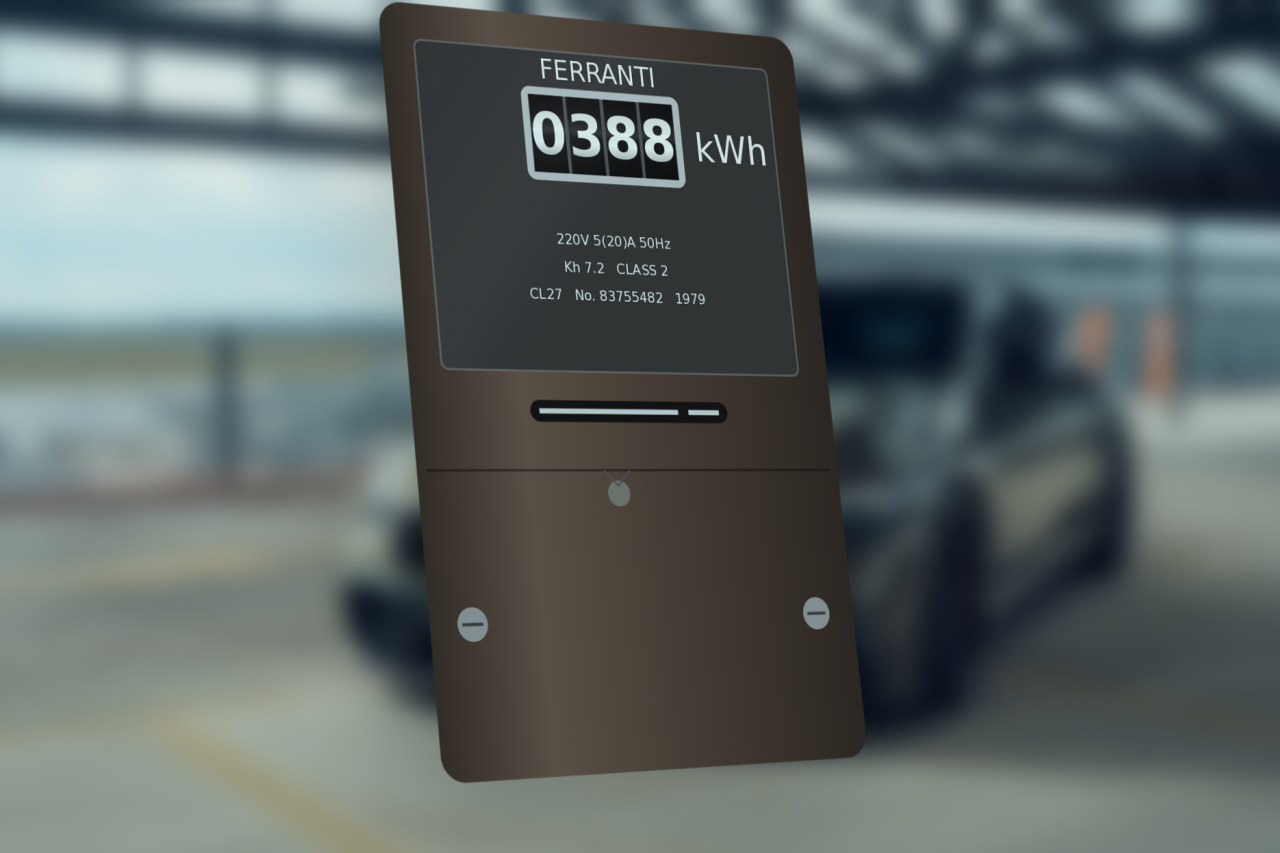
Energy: 388 kWh
